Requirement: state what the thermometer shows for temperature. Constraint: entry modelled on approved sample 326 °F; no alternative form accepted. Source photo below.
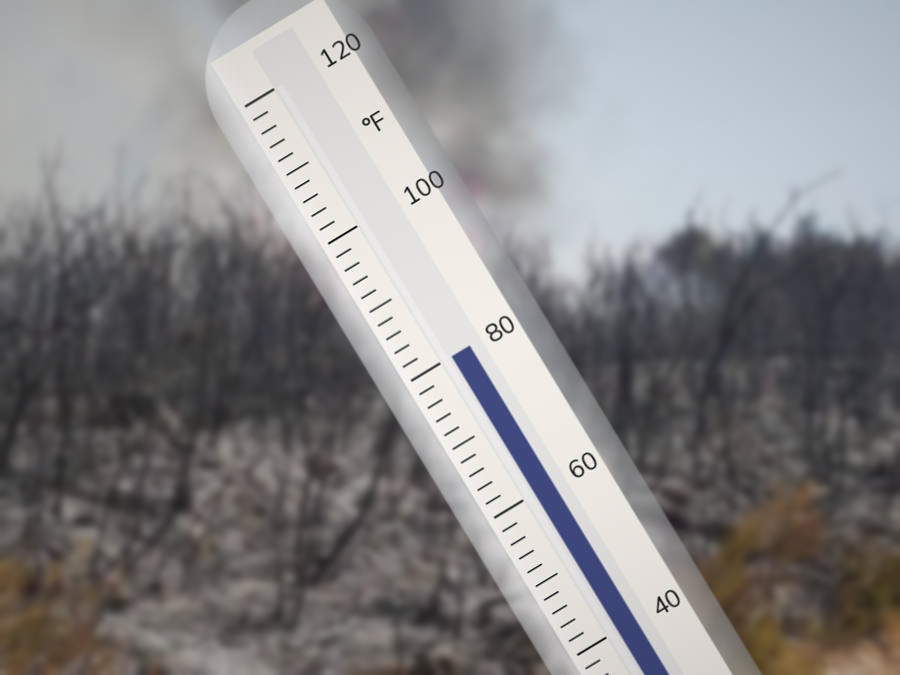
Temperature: 80 °F
